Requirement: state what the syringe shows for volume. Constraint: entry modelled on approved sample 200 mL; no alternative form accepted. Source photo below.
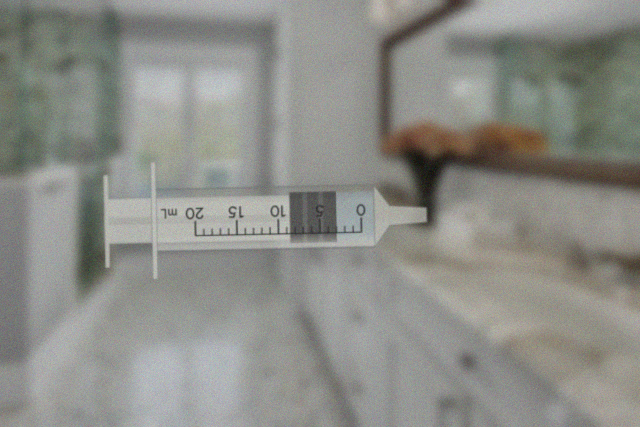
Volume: 3 mL
